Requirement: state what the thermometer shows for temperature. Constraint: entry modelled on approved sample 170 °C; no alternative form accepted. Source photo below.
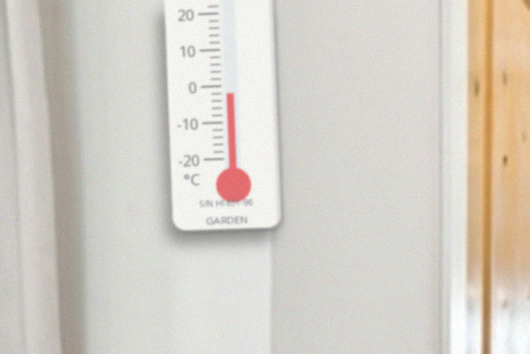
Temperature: -2 °C
